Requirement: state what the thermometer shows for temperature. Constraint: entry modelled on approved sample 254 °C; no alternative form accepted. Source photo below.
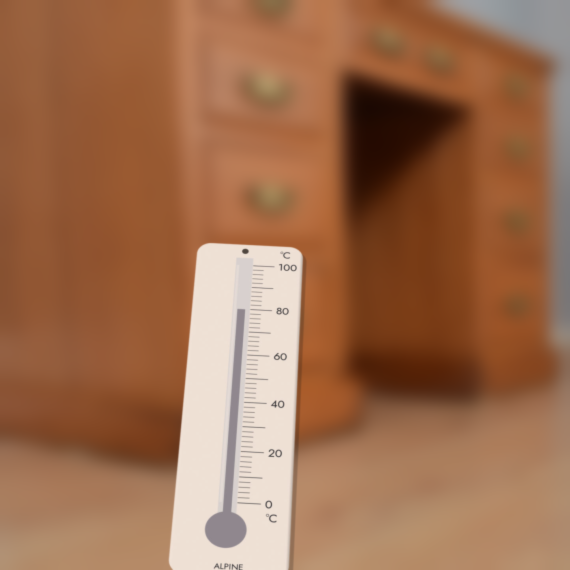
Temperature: 80 °C
